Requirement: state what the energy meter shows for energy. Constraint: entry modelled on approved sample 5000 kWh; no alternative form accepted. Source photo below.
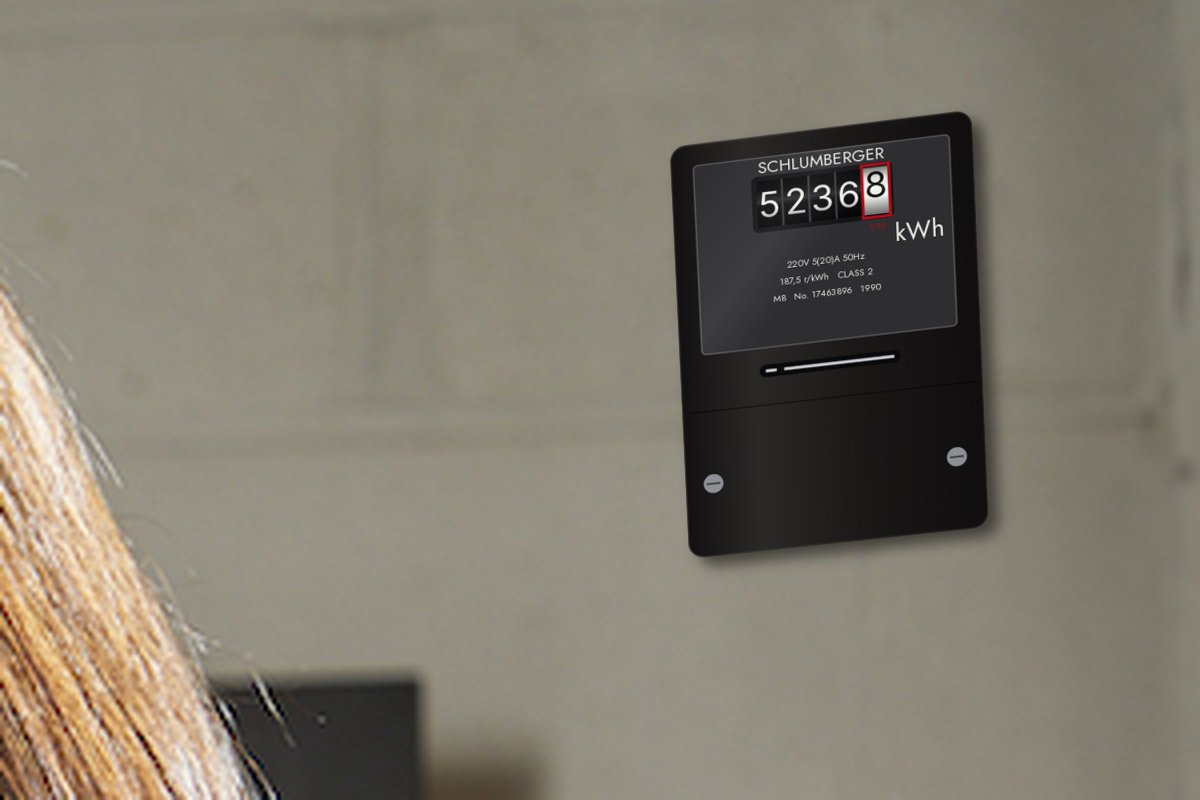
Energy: 5236.8 kWh
